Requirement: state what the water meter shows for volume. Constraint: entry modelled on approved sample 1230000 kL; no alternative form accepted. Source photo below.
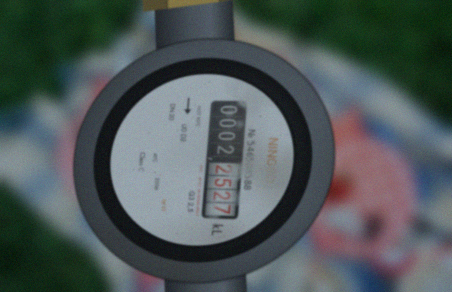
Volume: 2.2527 kL
